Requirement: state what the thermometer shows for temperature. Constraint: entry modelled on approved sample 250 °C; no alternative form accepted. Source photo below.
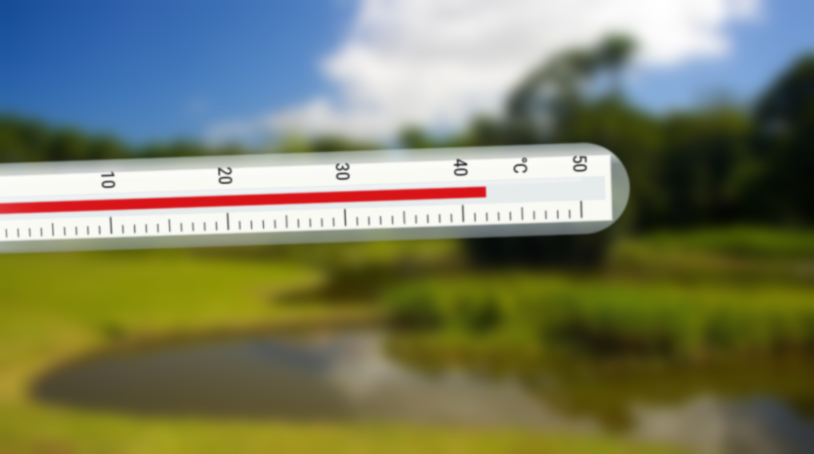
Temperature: 42 °C
